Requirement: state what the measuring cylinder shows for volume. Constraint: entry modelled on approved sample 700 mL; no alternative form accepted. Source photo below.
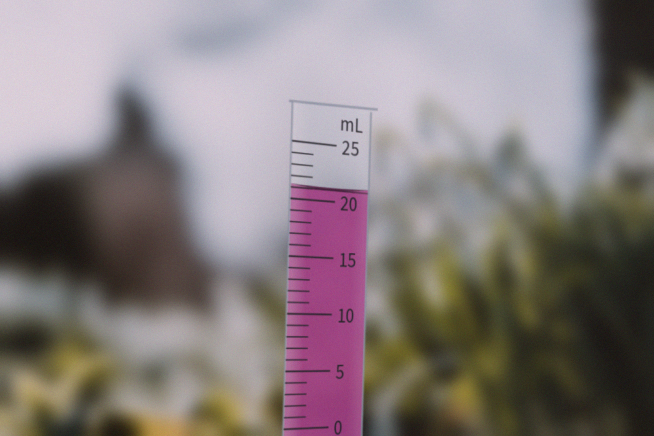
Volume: 21 mL
